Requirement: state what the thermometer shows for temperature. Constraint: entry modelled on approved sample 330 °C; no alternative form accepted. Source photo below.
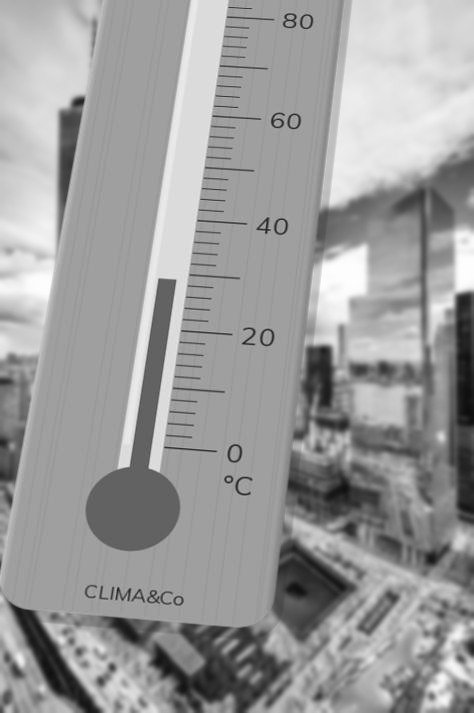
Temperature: 29 °C
